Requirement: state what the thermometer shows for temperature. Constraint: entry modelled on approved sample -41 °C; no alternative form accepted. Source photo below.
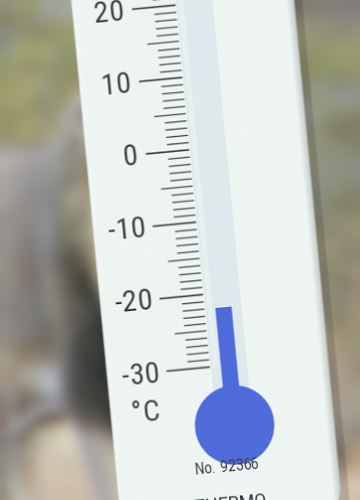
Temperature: -22 °C
